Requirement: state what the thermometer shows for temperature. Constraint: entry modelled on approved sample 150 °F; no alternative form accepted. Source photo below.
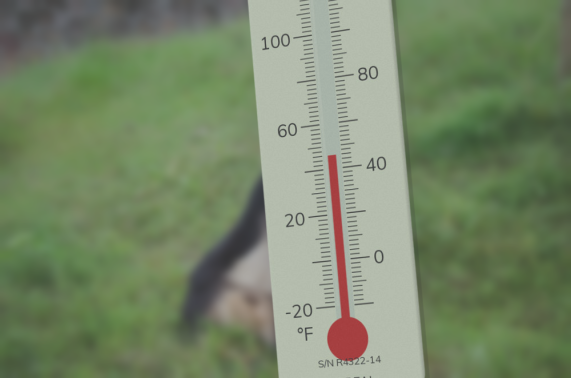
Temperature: 46 °F
